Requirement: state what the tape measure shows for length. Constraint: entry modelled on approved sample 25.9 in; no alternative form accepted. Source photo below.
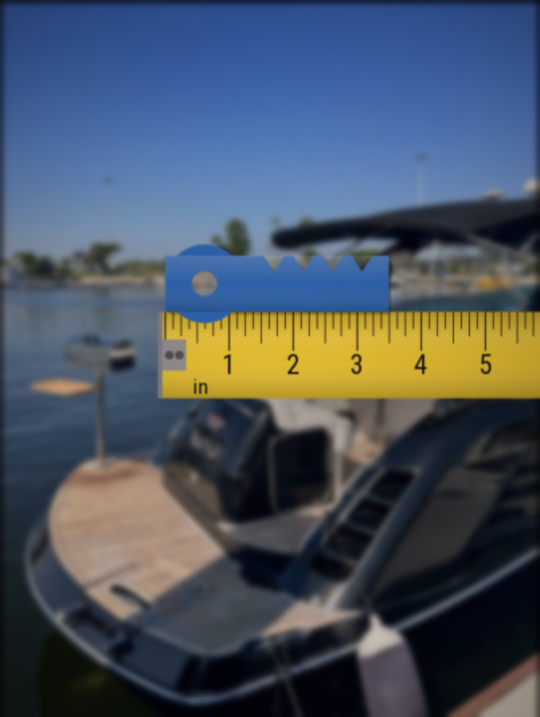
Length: 3.5 in
